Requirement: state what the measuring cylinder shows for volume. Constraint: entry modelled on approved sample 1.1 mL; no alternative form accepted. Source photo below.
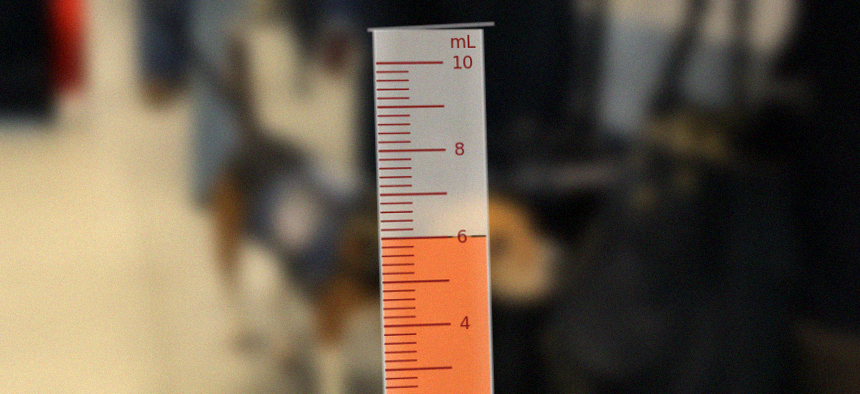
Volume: 6 mL
